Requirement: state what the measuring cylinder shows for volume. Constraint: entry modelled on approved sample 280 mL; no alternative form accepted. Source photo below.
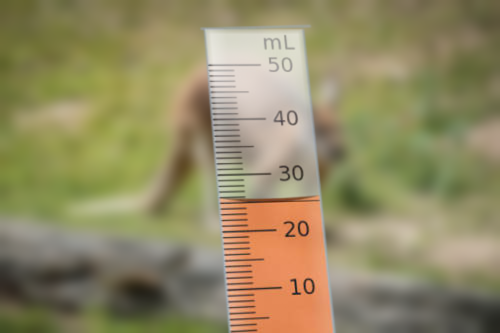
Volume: 25 mL
